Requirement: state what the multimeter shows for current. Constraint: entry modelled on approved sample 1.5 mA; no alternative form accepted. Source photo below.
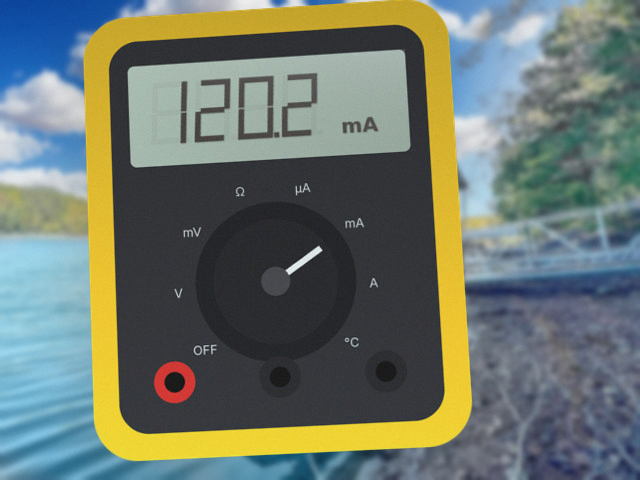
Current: 120.2 mA
